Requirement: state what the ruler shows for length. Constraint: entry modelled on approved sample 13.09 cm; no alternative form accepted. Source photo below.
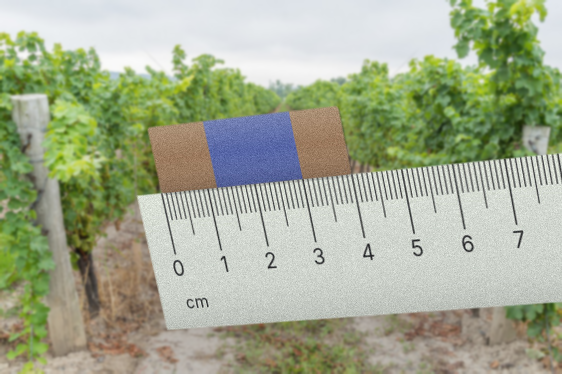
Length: 4 cm
